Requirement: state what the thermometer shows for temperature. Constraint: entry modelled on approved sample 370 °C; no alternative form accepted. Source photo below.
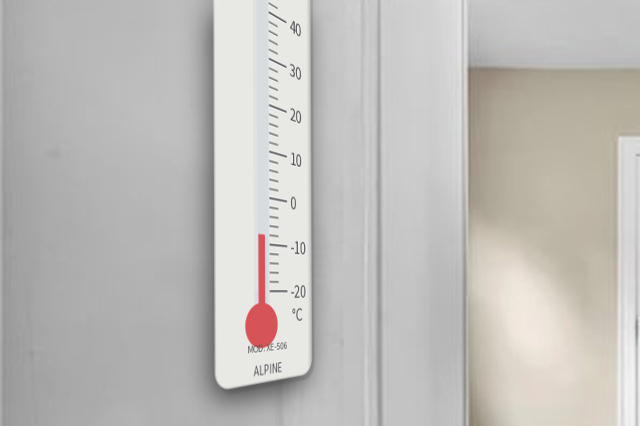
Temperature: -8 °C
